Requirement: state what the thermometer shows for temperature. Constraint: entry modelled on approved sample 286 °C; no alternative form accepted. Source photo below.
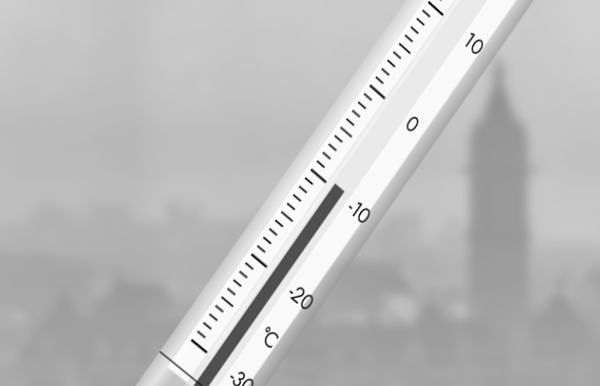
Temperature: -9.5 °C
